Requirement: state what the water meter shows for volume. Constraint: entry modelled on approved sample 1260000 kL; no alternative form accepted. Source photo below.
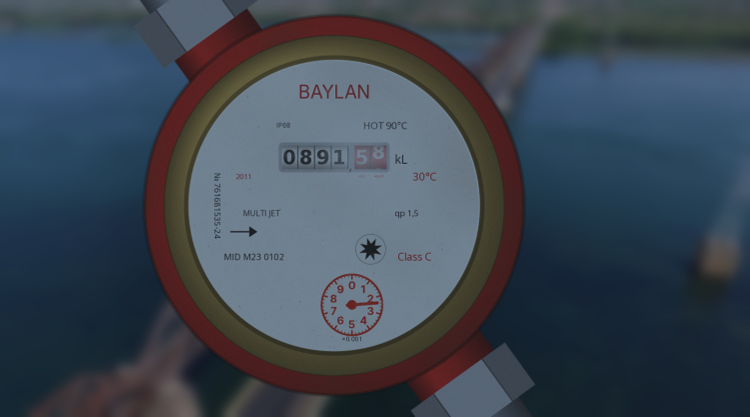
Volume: 891.582 kL
